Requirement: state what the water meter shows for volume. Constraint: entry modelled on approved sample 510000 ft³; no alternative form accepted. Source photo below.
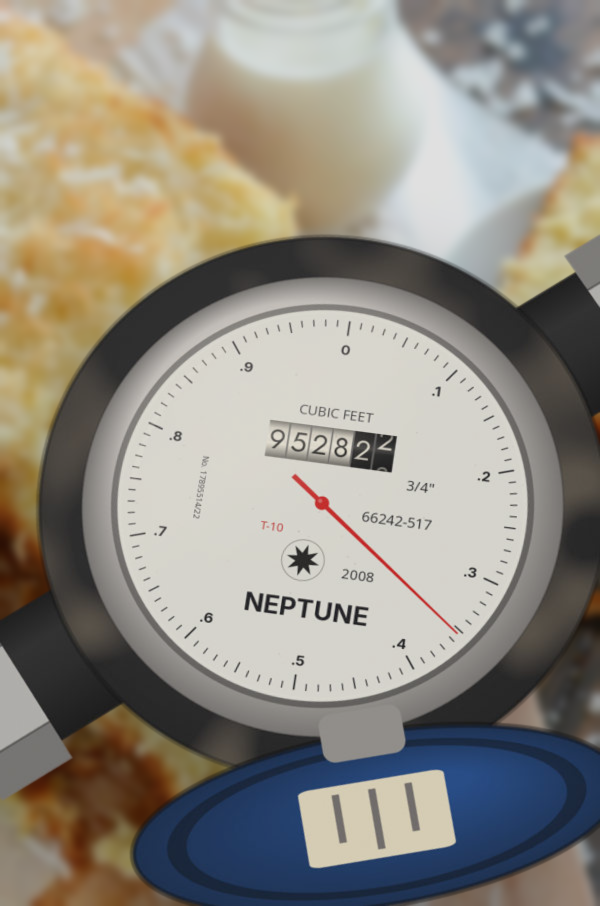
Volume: 952822.35 ft³
